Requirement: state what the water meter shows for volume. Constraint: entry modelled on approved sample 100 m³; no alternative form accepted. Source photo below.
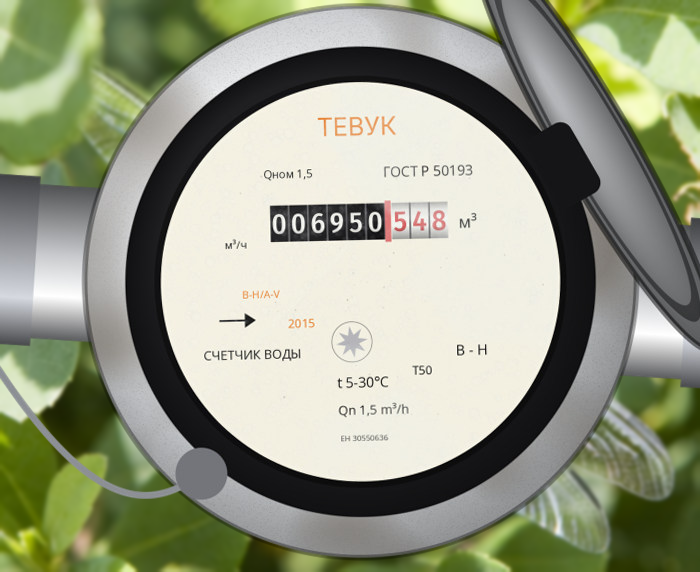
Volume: 6950.548 m³
